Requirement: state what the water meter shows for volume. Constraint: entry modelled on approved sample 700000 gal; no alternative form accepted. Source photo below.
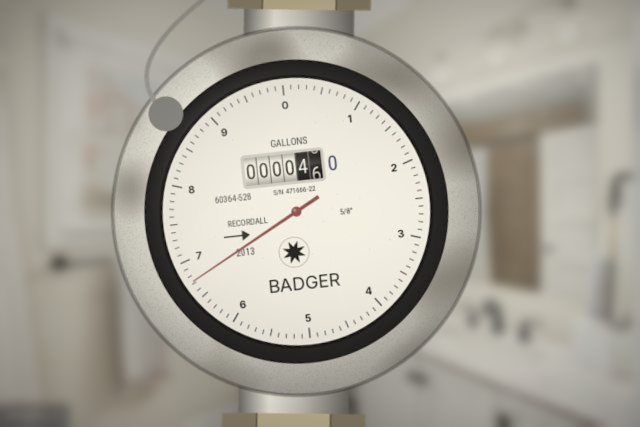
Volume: 456.7 gal
